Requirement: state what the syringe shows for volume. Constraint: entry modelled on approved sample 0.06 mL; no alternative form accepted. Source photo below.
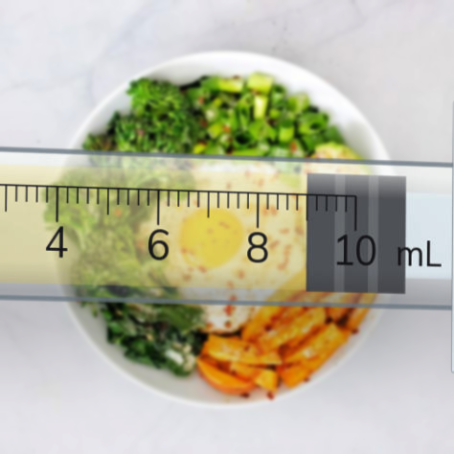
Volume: 9 mL
